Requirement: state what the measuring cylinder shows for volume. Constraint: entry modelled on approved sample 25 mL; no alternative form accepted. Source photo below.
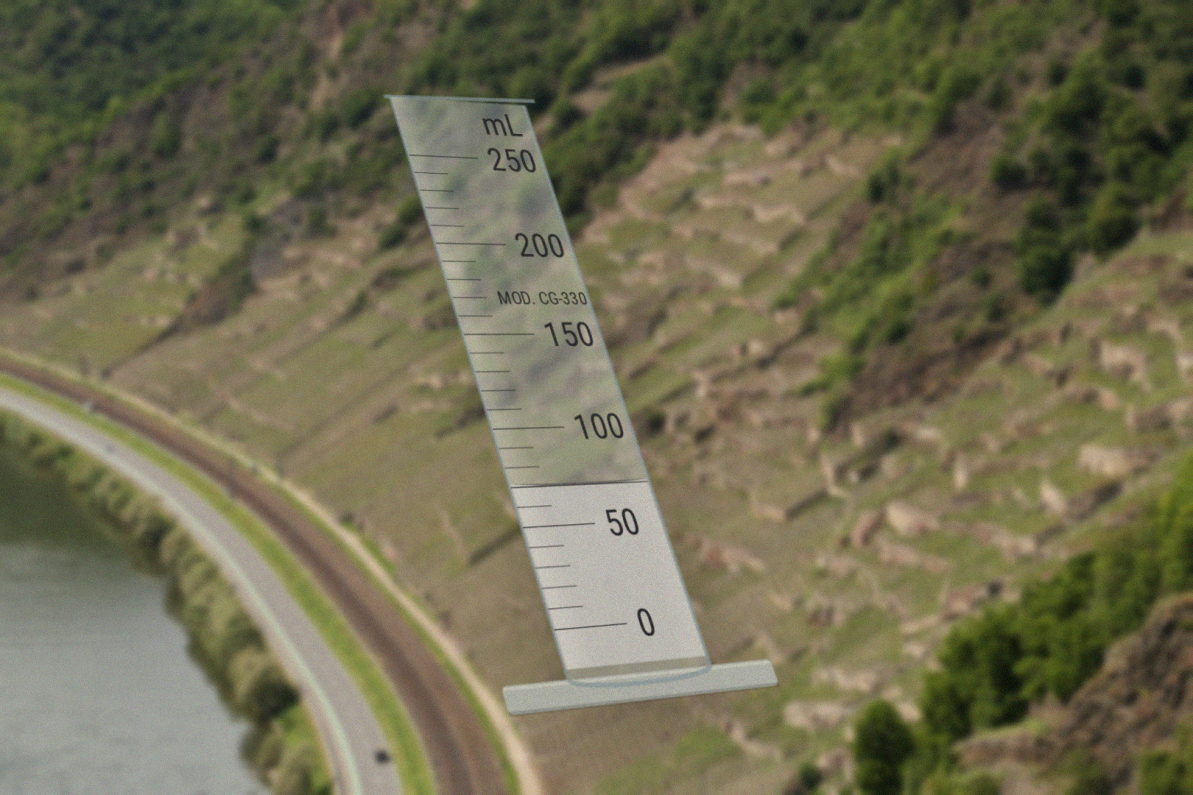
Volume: 70 mL
